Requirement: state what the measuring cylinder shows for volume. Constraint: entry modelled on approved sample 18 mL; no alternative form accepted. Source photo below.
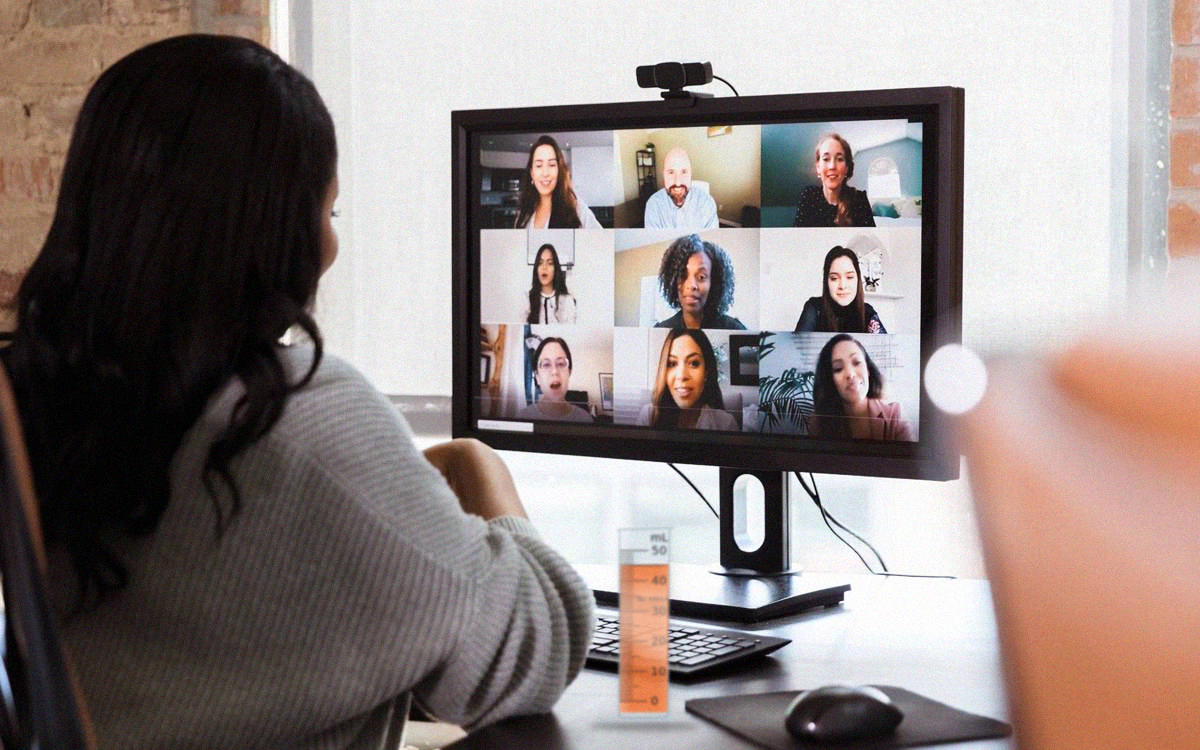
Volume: 45 mL
